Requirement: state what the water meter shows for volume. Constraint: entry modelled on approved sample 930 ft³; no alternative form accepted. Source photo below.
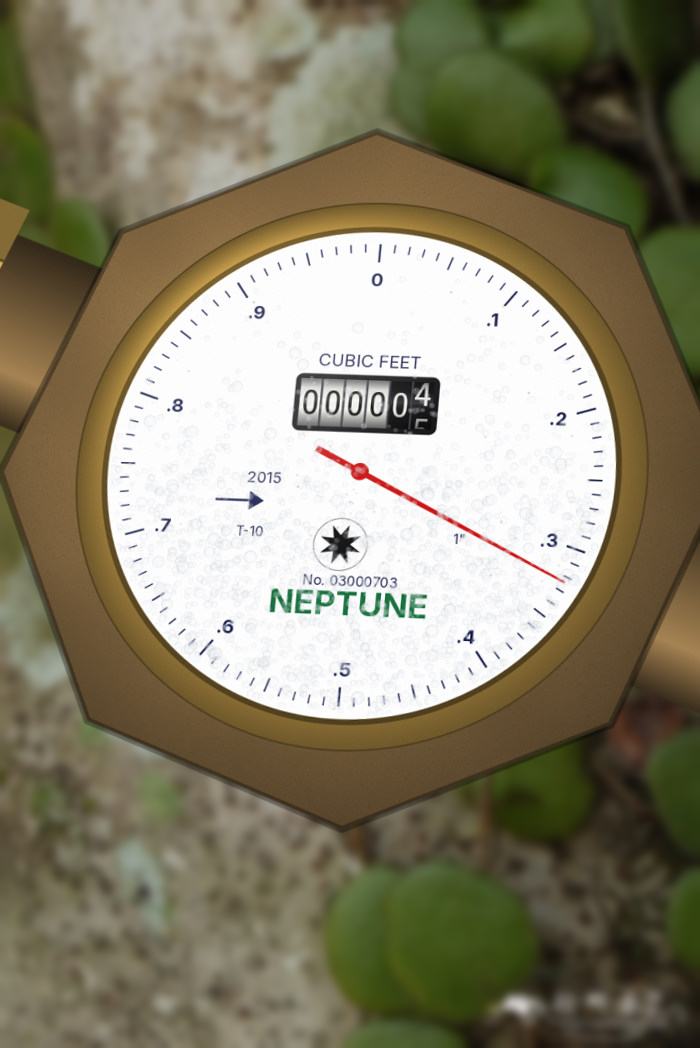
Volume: 4.32 ft³
